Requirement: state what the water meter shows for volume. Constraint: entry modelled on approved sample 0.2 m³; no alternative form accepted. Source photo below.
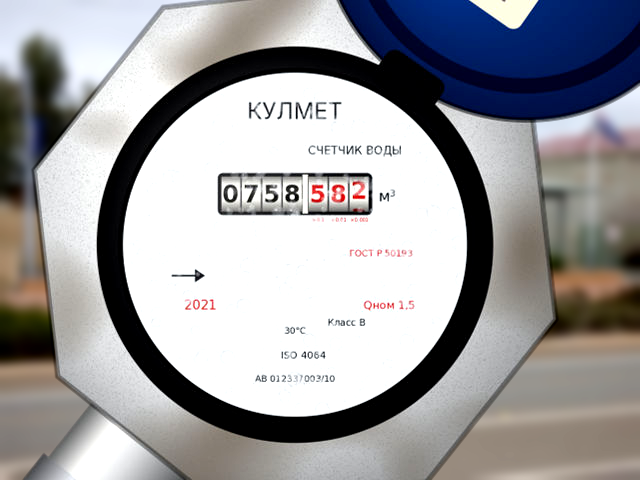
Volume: 758.582 m³
